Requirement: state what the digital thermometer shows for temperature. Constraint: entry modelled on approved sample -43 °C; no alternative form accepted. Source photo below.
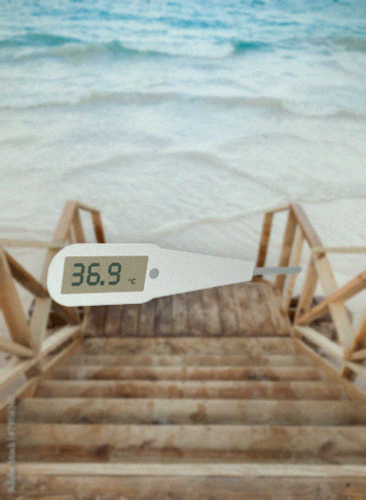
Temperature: 36.9 °C
